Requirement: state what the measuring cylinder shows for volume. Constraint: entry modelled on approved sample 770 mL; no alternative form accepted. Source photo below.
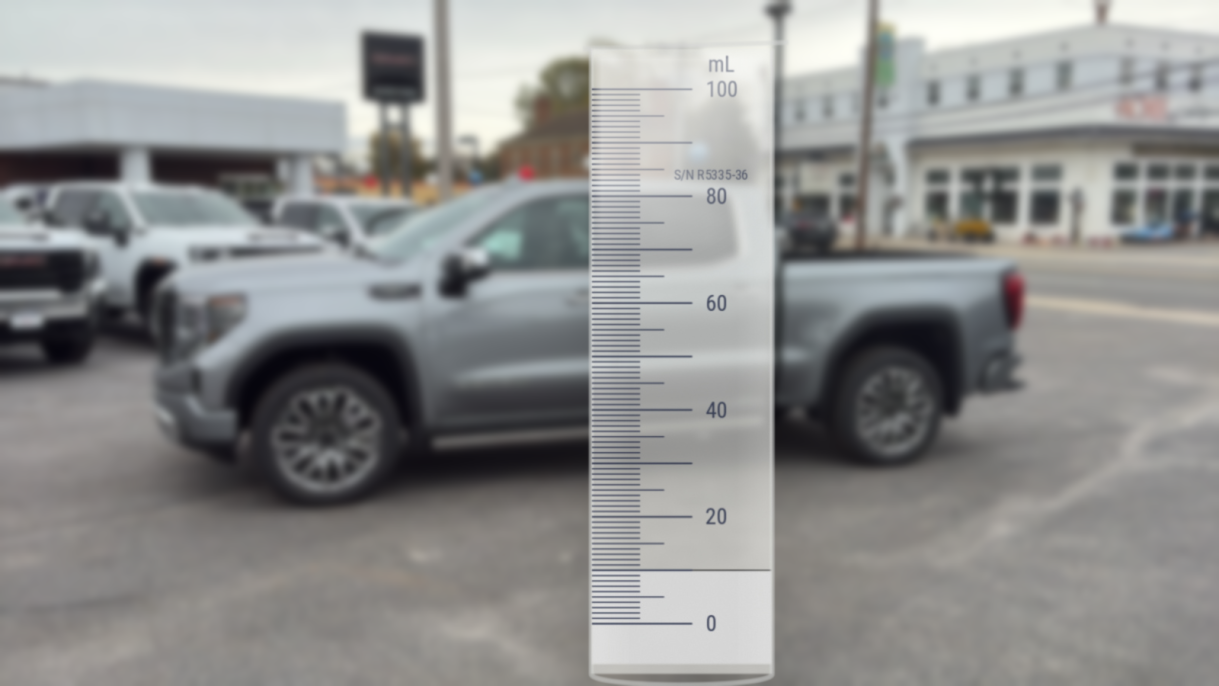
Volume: 10 mL
